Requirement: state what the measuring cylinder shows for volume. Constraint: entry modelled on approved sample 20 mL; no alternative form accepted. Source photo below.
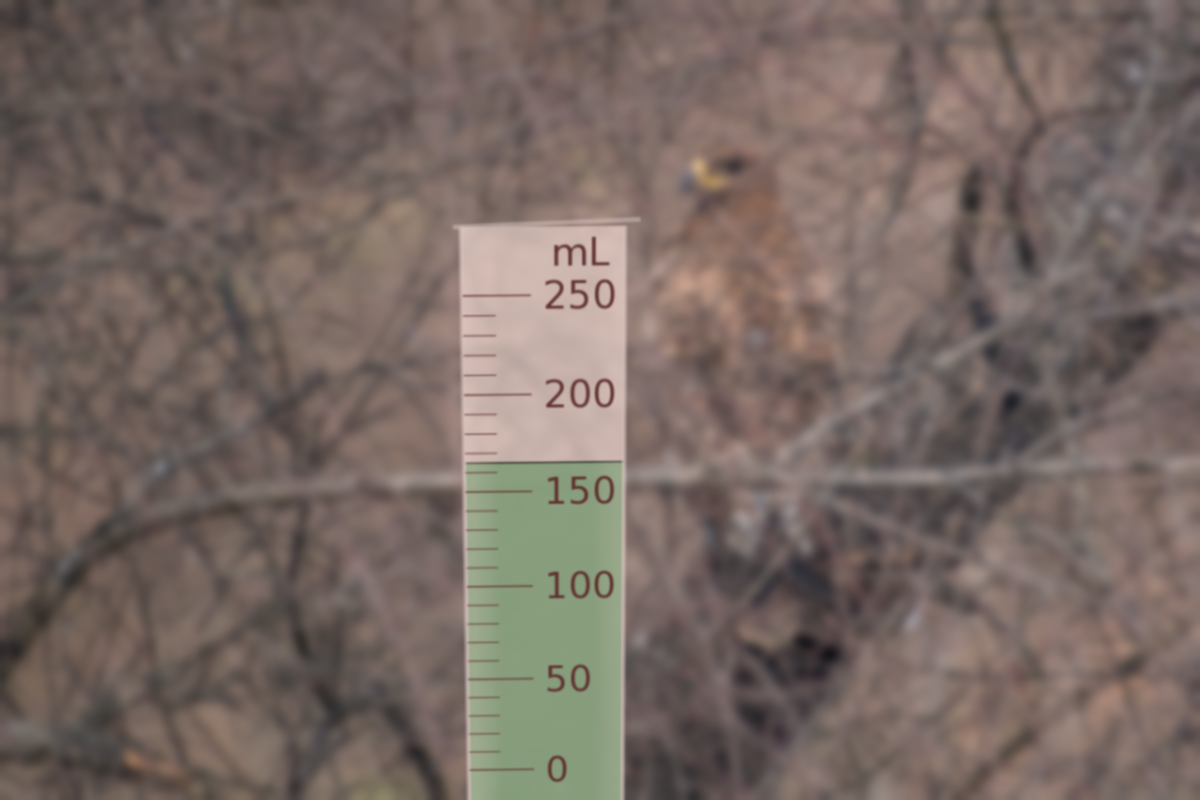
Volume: 165 mL
